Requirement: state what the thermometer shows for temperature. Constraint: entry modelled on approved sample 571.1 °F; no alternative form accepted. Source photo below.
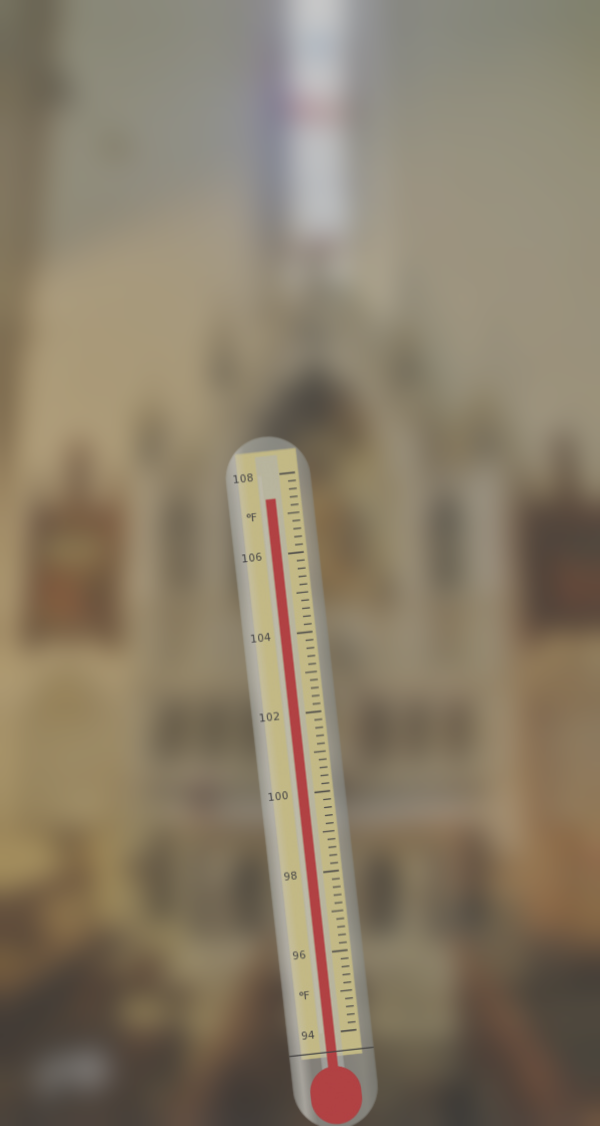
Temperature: 107.4 °F
